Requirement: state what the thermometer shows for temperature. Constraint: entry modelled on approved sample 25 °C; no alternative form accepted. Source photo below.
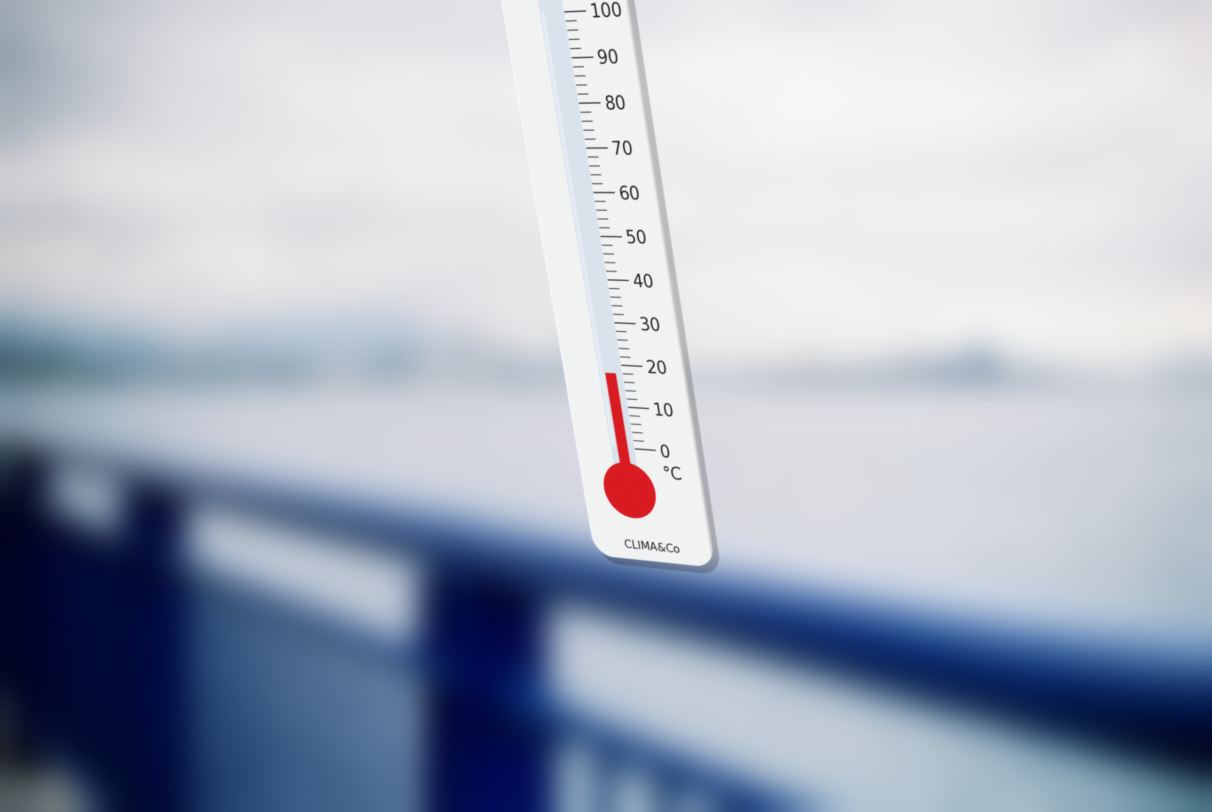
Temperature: 18 °C
